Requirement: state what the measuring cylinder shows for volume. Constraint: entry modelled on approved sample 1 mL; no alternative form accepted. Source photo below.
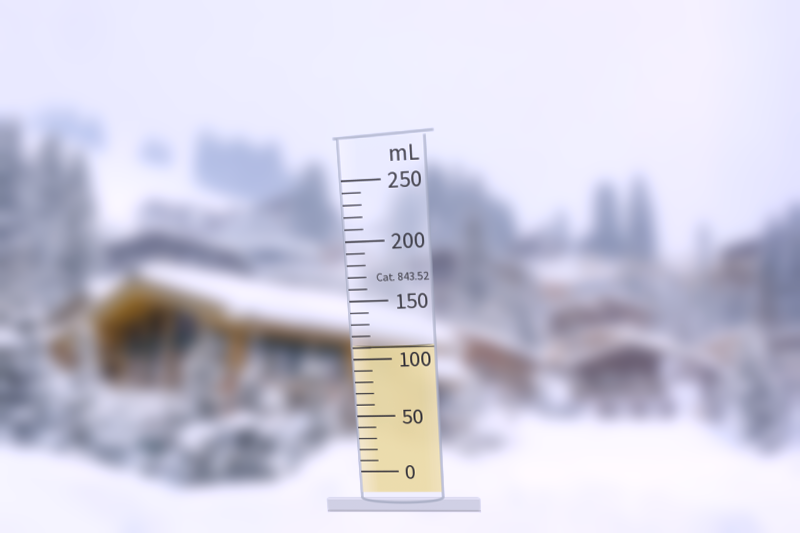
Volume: 110 mL
